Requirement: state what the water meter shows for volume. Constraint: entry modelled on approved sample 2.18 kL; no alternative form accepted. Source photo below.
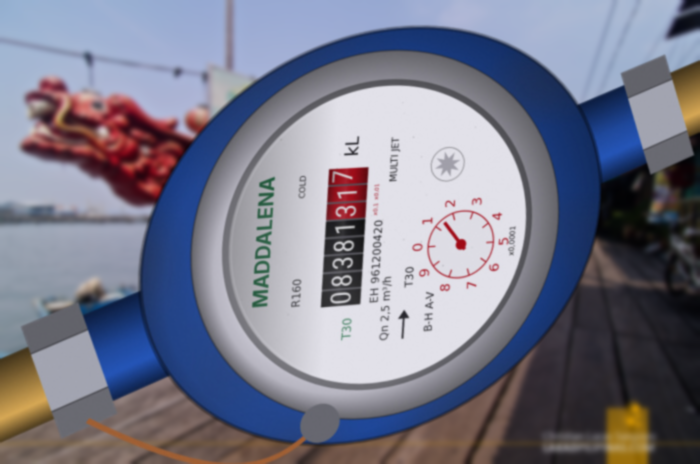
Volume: 8381.3171 kL
